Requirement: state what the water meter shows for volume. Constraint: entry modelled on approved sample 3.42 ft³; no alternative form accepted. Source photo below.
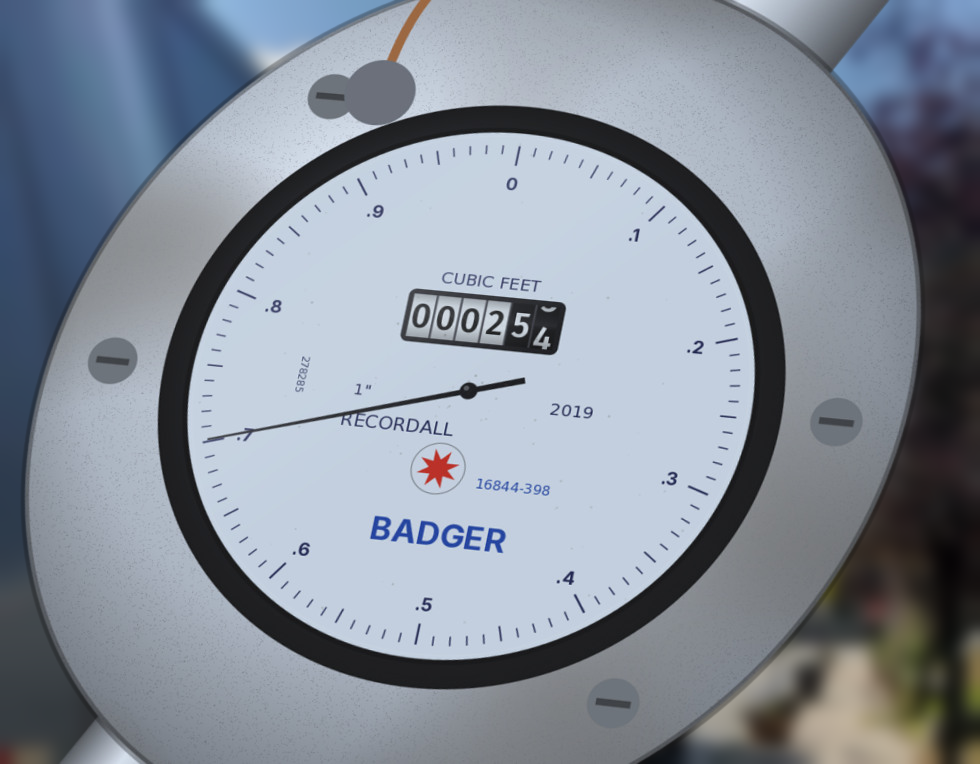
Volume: 253.70 ft³
